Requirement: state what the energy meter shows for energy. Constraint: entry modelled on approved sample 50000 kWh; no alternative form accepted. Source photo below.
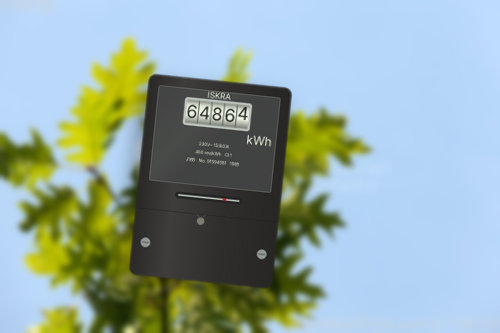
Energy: 64864 kWh
